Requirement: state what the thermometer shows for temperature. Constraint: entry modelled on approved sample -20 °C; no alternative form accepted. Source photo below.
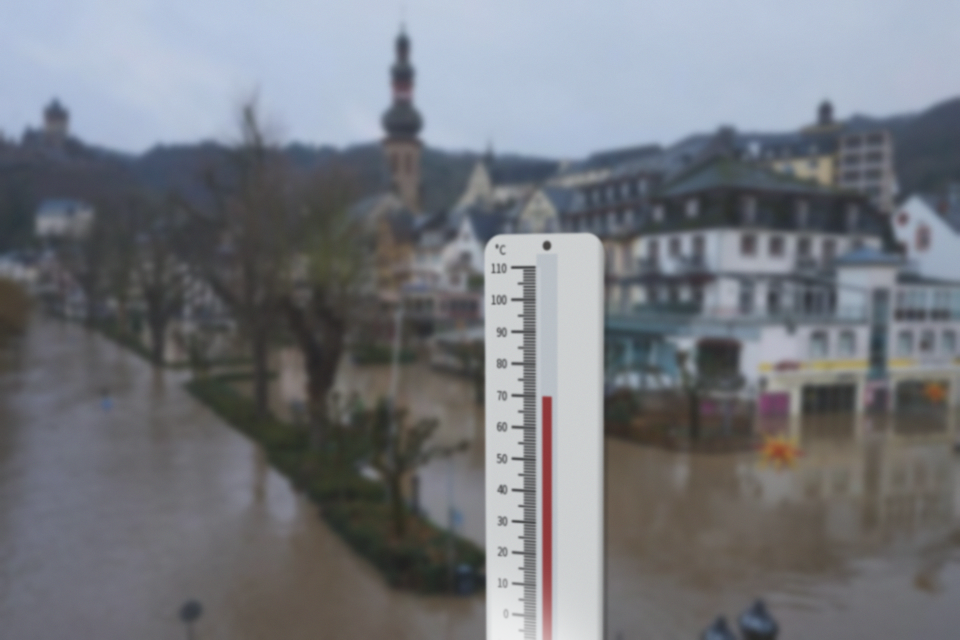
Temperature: 70 °C
